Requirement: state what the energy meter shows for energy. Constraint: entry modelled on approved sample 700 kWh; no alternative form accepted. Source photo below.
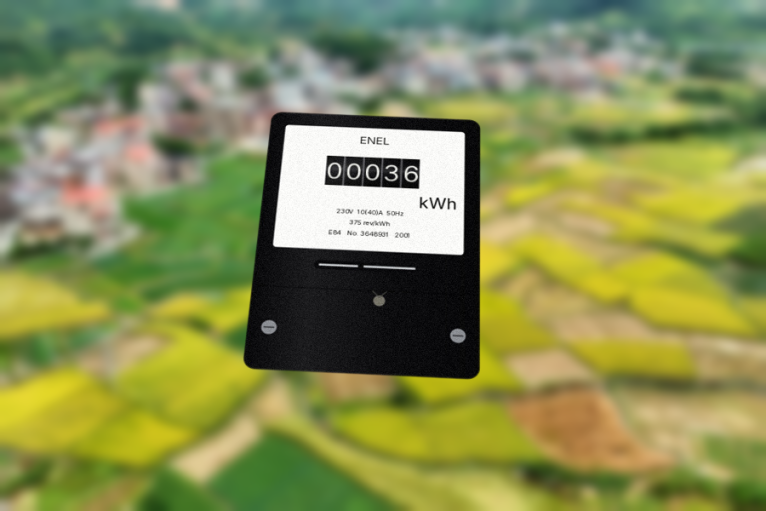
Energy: 36 kWh
